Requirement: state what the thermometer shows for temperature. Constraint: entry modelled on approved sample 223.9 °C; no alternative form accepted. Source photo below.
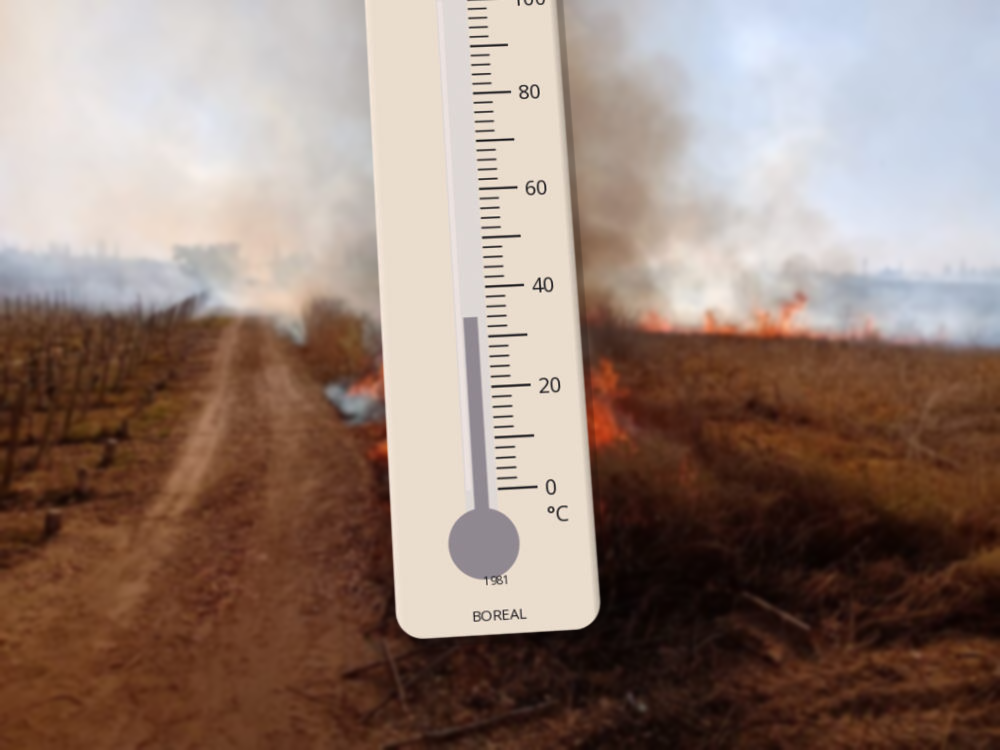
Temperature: 34 °C
